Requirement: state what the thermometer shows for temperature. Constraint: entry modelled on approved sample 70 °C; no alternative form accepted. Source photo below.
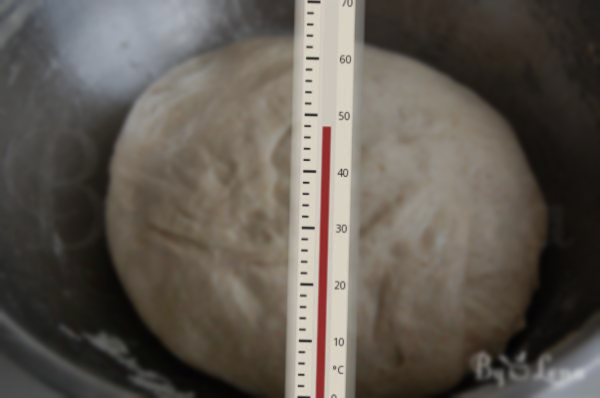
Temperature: 48 °C
